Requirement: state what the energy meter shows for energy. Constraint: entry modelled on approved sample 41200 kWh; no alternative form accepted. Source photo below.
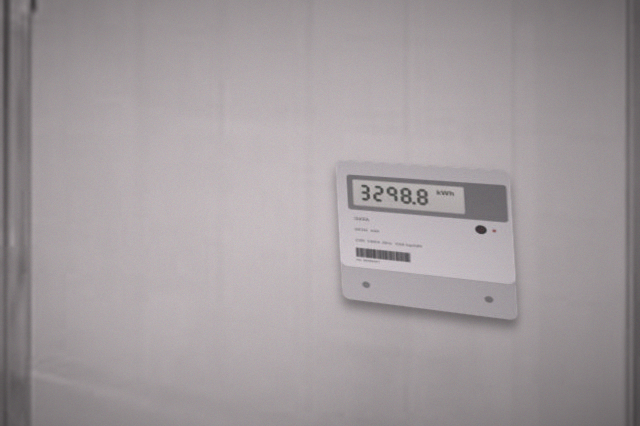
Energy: 3298.8 kWh
